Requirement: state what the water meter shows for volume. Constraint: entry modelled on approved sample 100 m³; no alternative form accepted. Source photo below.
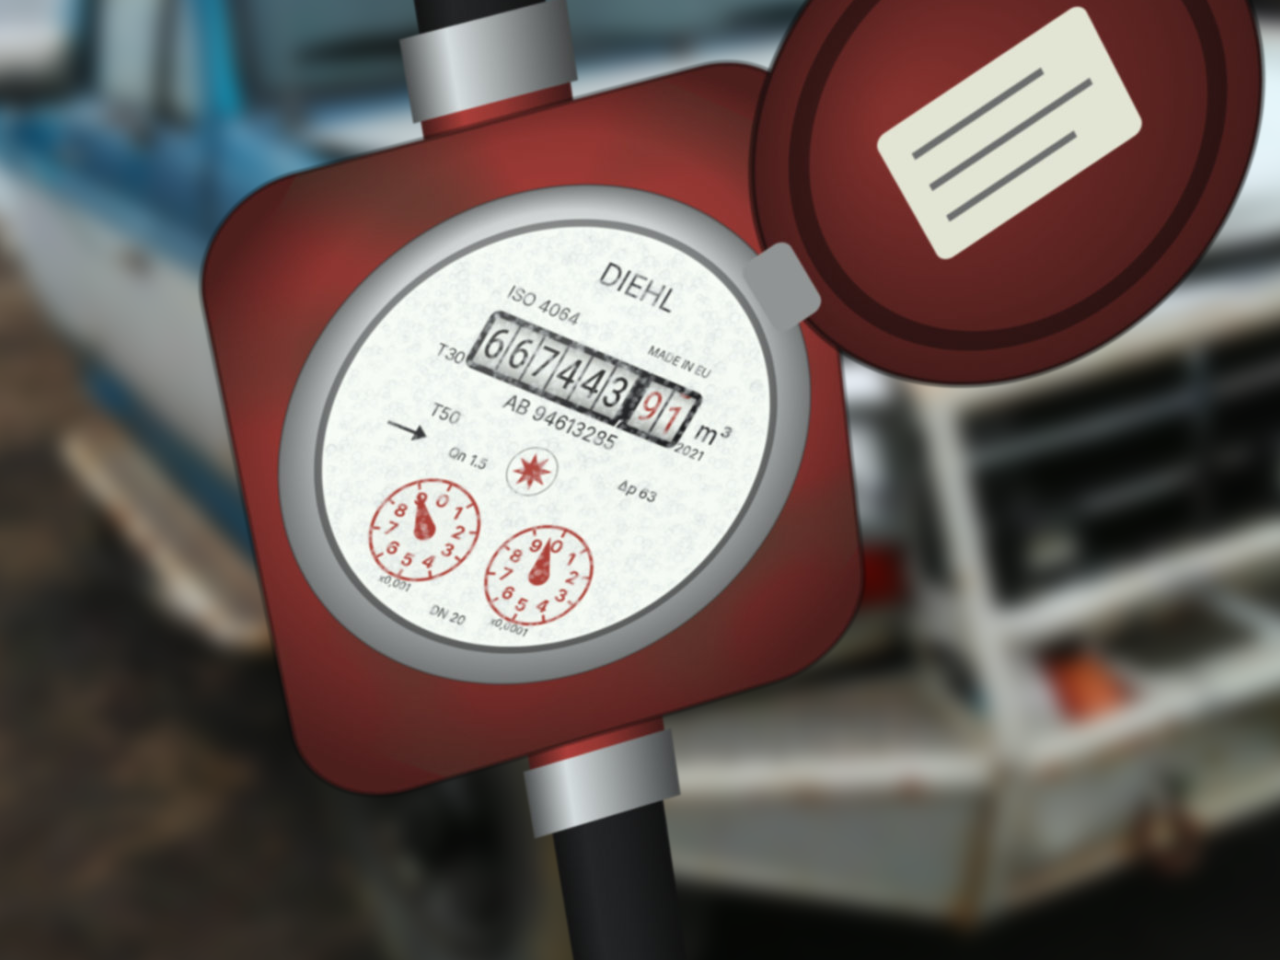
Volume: 667443.9089 m³
